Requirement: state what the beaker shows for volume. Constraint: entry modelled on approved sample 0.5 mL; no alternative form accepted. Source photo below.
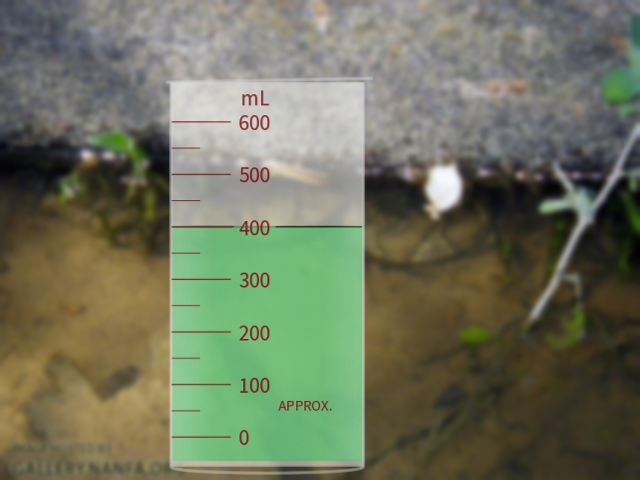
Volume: 400 mL
